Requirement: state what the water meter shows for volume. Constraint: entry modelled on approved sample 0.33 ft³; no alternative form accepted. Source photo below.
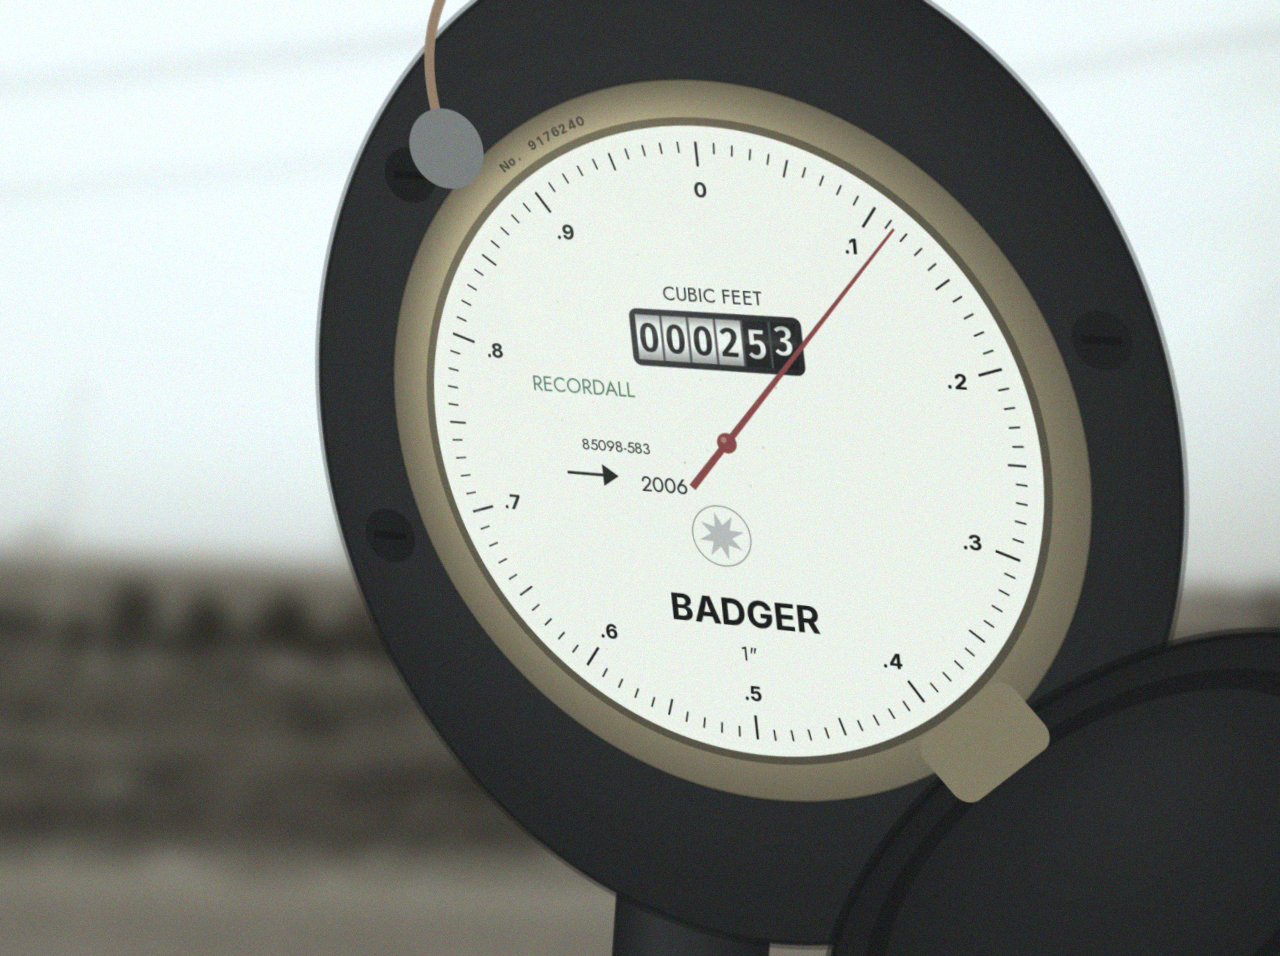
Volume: 253.11 ft³
